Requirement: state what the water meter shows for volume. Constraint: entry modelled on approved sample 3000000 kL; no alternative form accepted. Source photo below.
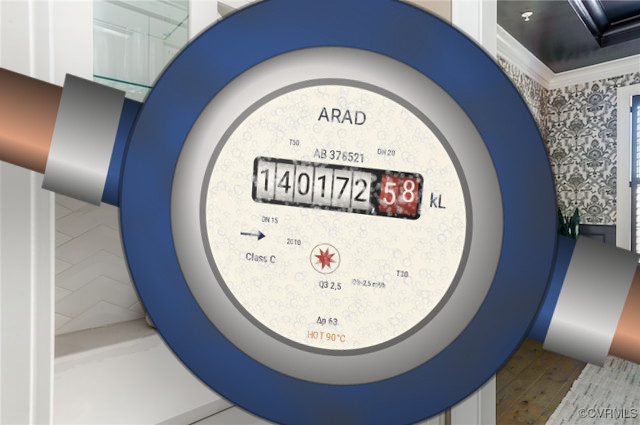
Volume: 140172.58 kL
